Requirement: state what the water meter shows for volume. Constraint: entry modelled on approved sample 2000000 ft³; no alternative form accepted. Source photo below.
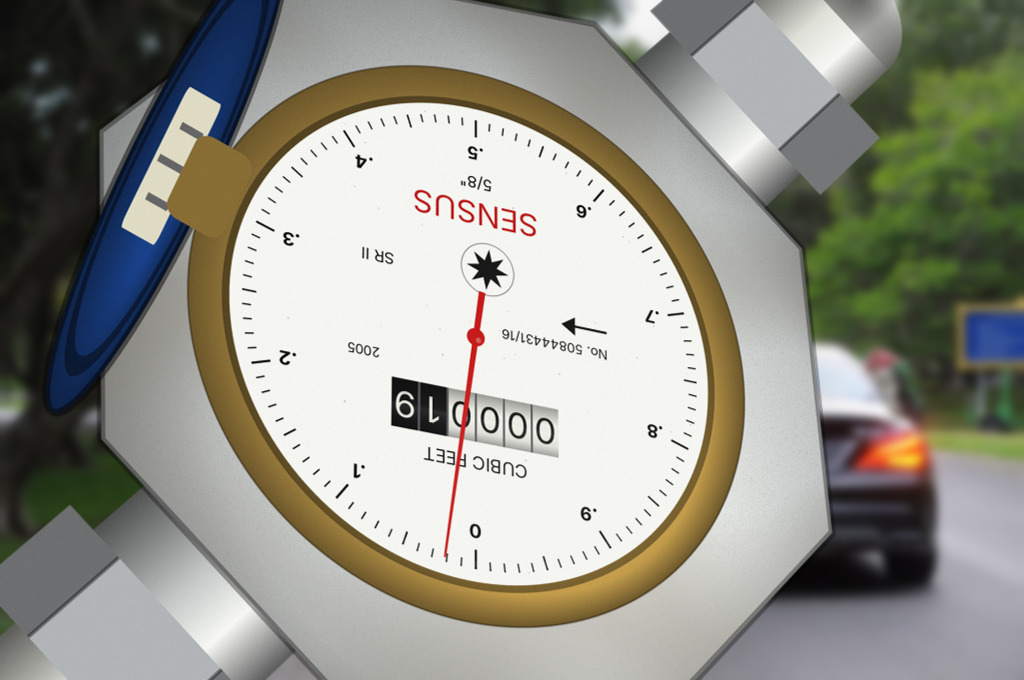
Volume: 19.02 ft³
